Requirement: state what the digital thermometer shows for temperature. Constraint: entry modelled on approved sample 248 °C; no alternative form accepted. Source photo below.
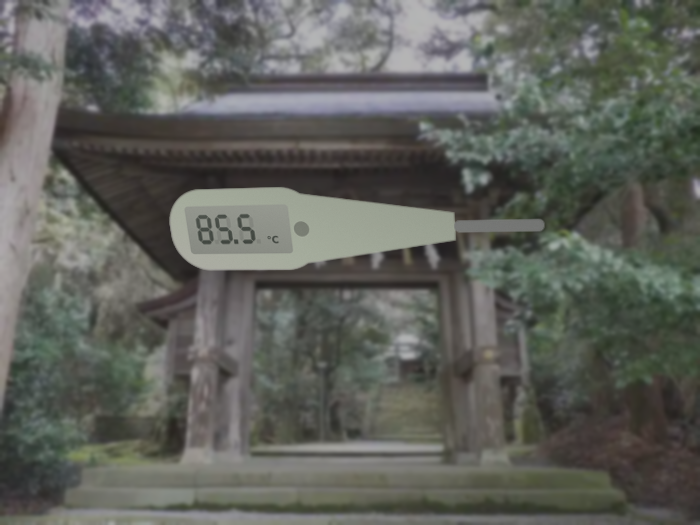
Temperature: 85.5 °C
